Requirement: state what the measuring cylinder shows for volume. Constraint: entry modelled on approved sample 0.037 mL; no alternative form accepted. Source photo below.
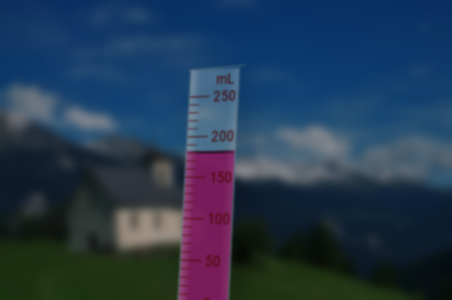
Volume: 180 mL
